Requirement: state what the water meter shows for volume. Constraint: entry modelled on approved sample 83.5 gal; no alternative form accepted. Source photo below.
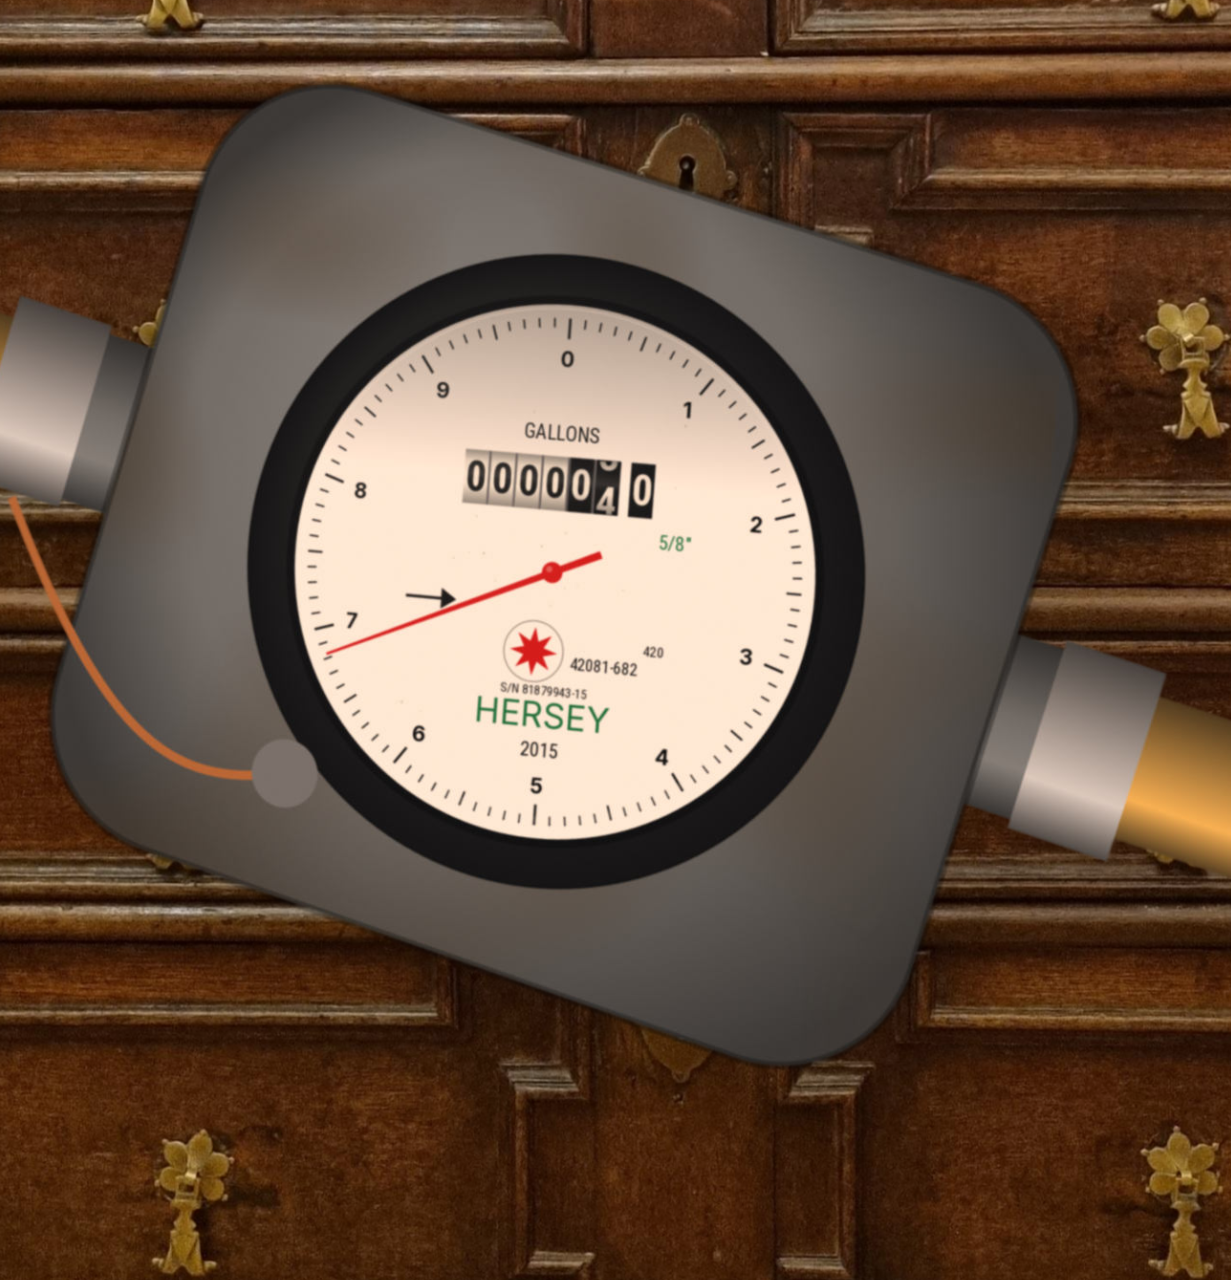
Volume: 36.8 gal
